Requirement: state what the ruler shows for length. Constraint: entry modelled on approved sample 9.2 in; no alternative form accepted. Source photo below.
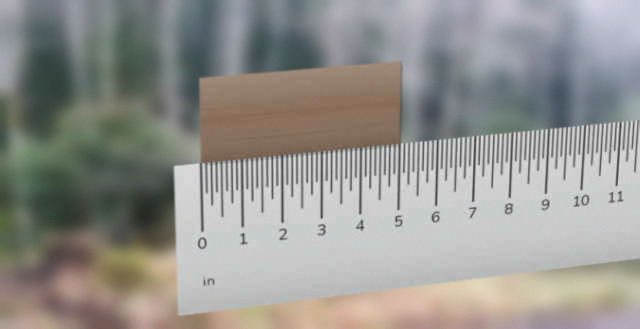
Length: 5 in
